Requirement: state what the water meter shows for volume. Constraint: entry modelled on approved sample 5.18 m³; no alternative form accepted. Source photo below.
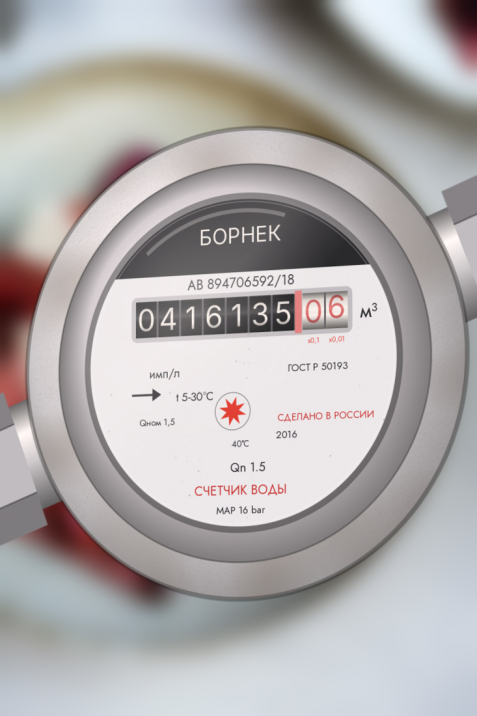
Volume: 416135.06 m³
